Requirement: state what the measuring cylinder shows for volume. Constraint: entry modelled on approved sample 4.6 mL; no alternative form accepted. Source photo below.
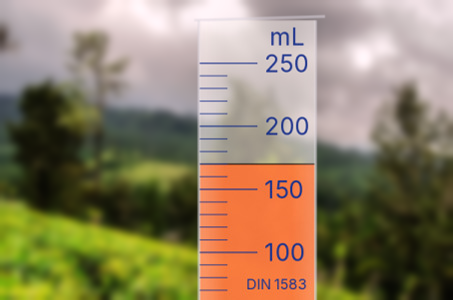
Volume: 170 mL
